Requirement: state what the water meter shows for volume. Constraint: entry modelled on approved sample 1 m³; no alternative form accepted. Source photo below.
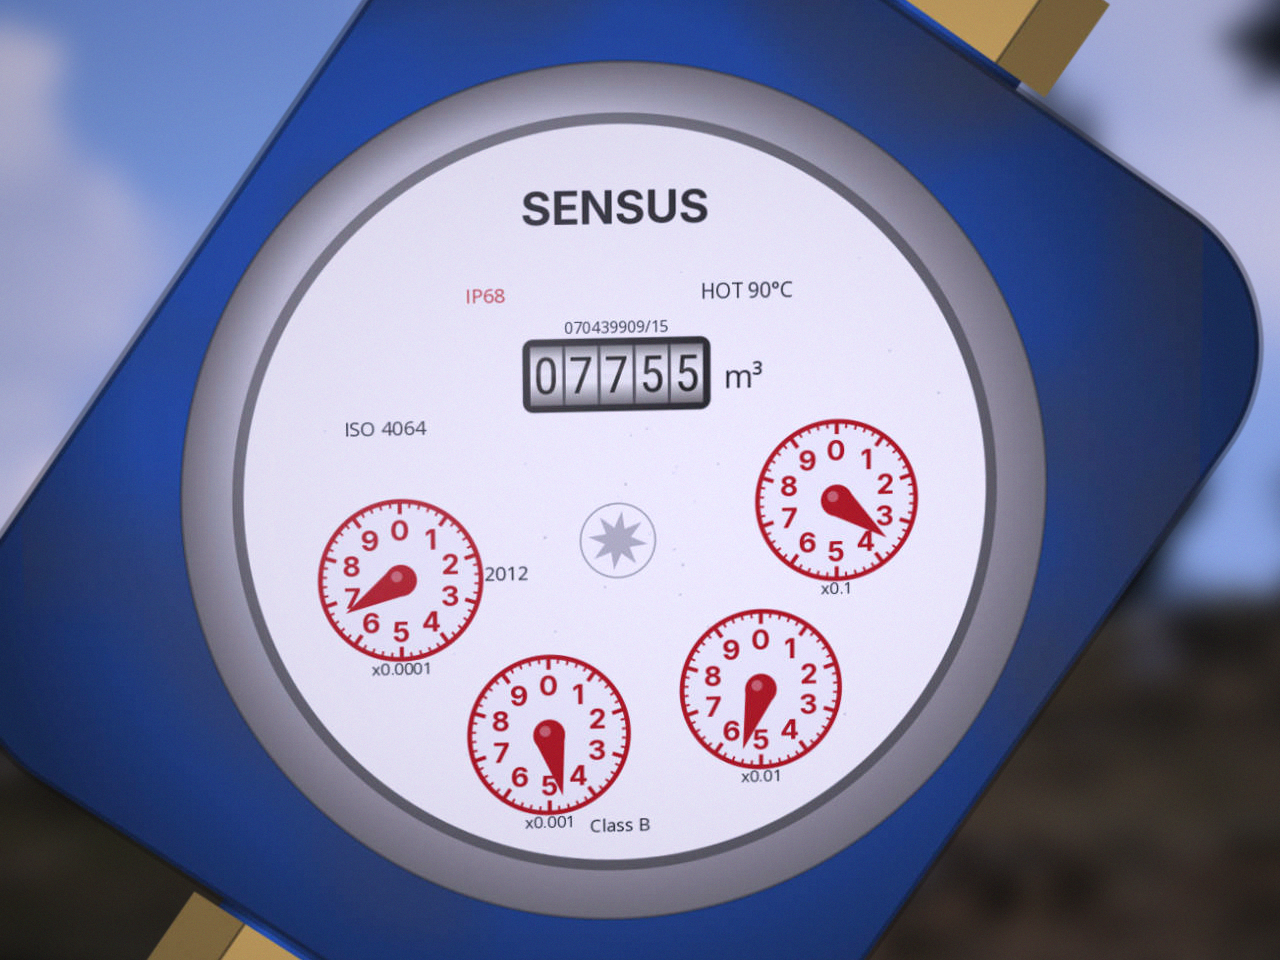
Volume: 7755.3546 m³
